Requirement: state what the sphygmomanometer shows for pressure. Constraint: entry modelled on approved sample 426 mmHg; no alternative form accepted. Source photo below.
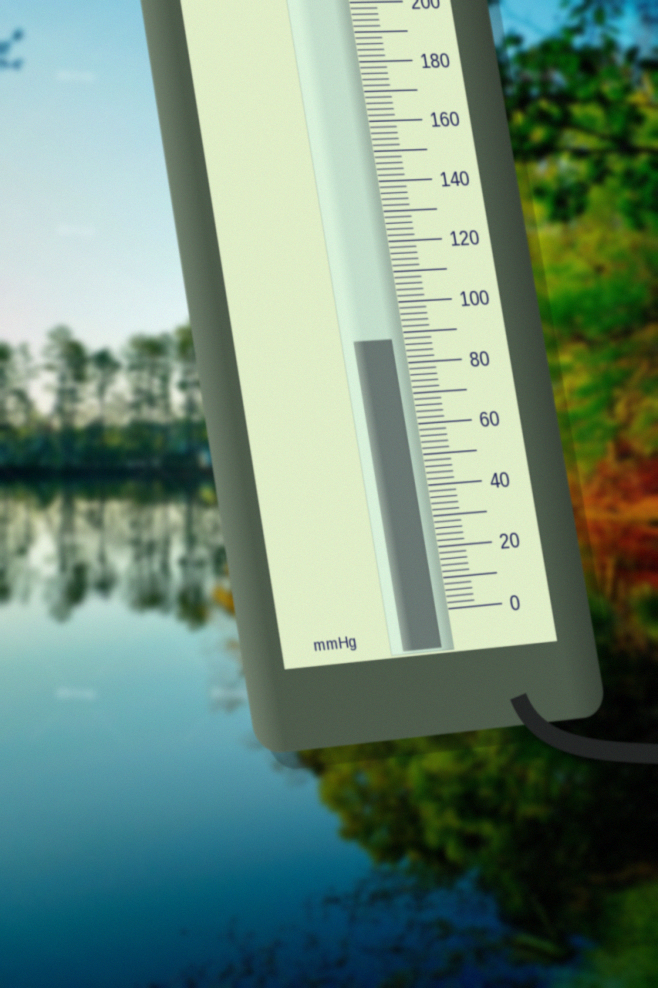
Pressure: 88 mmHg
